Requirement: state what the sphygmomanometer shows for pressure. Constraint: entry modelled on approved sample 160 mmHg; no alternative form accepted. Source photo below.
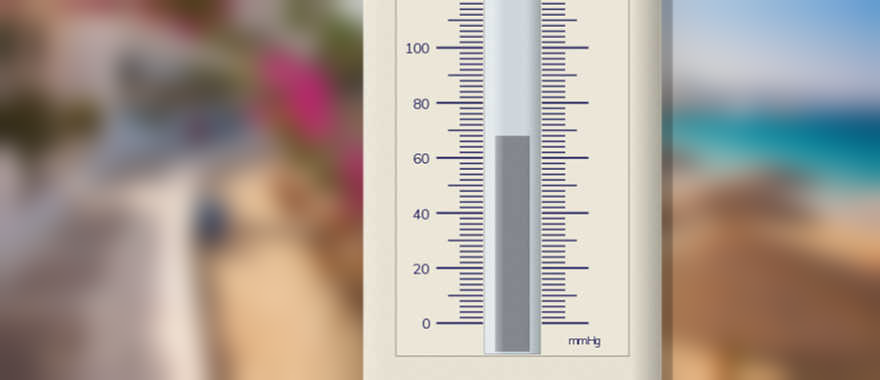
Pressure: 68 mmHg
